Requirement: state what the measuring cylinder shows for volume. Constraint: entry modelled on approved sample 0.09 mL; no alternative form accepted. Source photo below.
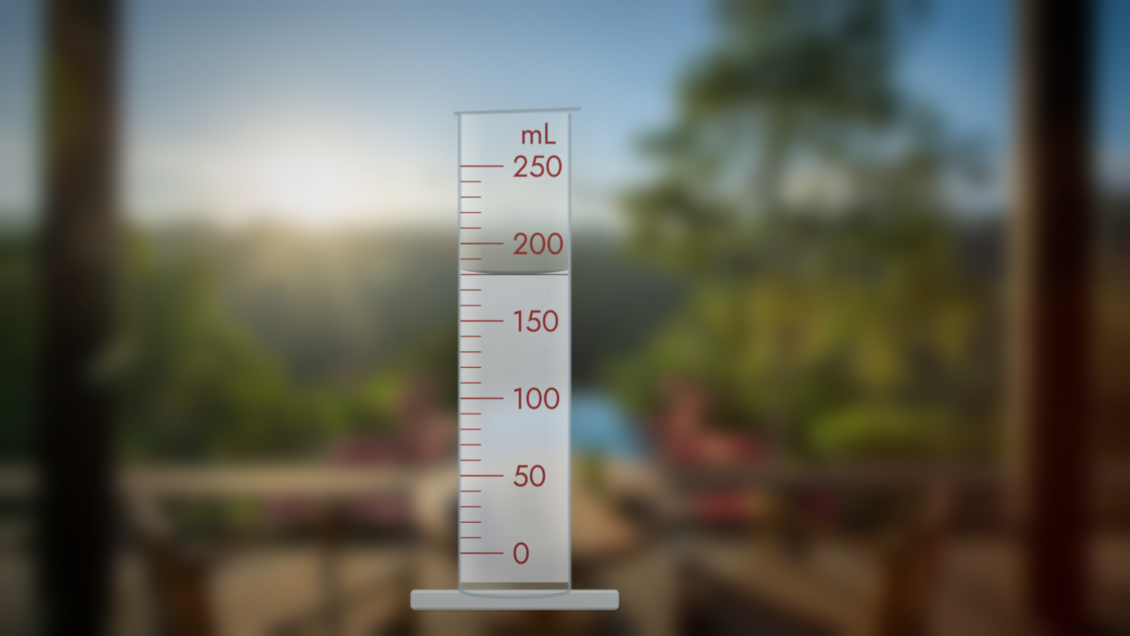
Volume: 180 mL
